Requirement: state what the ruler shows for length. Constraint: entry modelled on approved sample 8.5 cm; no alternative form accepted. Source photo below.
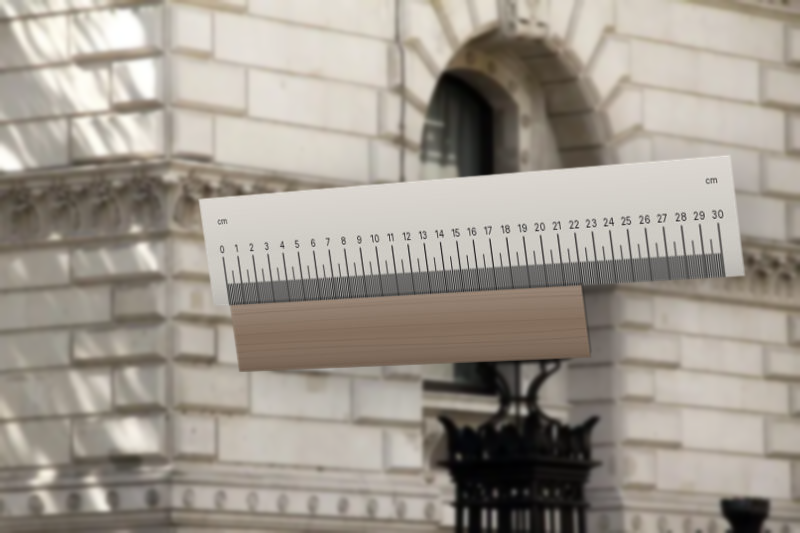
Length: 22 cm
